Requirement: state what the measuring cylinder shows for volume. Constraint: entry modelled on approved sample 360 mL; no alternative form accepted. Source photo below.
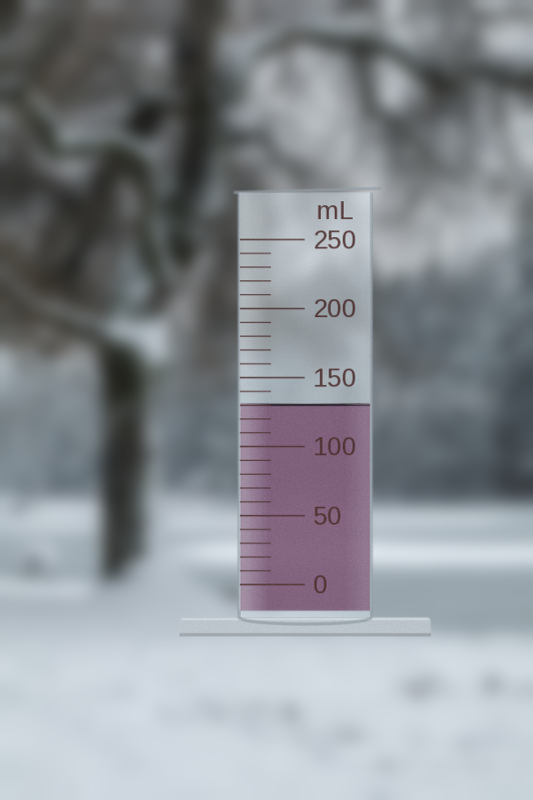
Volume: 130 mL
